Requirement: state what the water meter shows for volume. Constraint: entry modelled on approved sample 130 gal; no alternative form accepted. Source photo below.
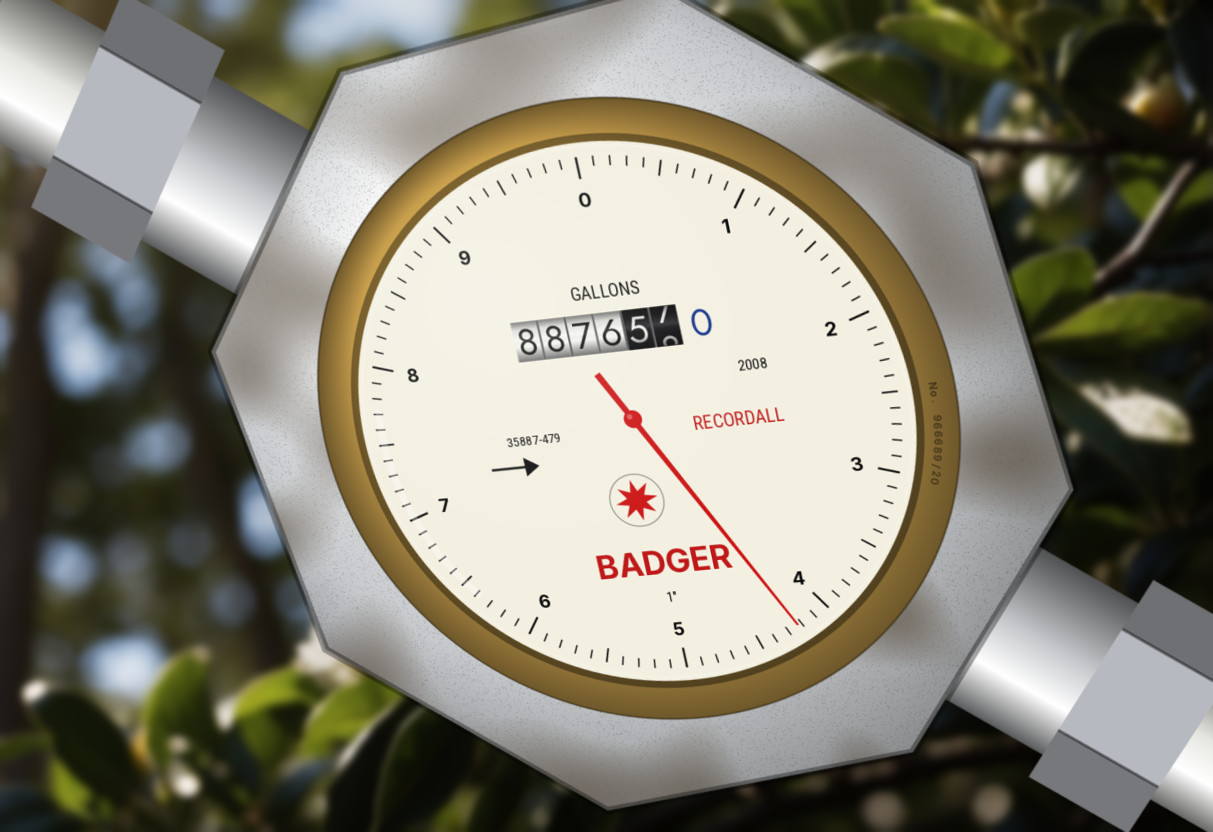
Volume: 8876574.2 gal
